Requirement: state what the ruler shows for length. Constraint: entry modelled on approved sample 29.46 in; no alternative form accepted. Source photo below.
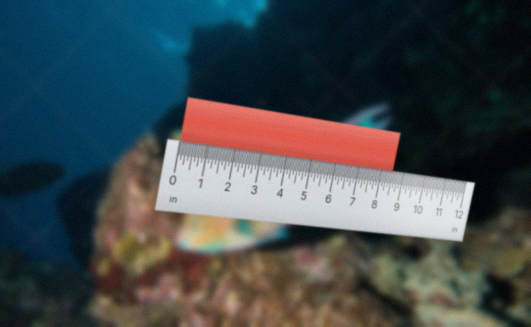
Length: 8.5 in
